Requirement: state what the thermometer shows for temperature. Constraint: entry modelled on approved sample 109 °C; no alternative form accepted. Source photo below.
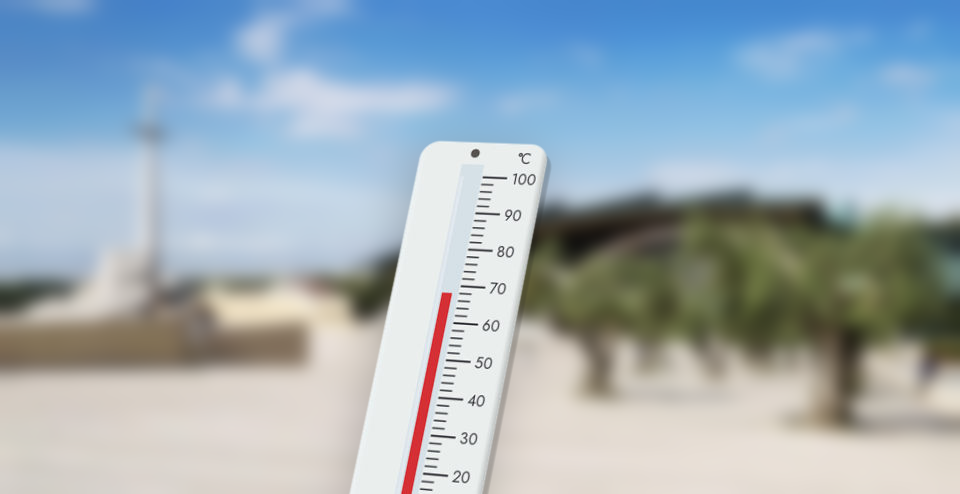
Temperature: 68 °C
